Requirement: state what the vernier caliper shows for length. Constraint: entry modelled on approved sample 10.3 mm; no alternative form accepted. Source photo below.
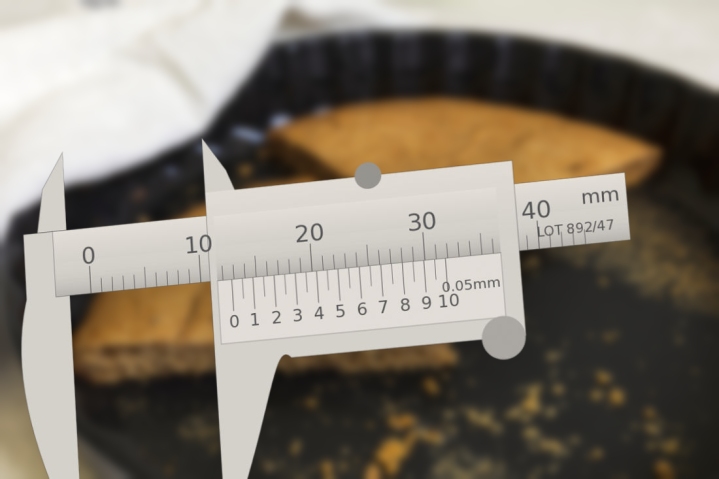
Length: 12.8 mm
